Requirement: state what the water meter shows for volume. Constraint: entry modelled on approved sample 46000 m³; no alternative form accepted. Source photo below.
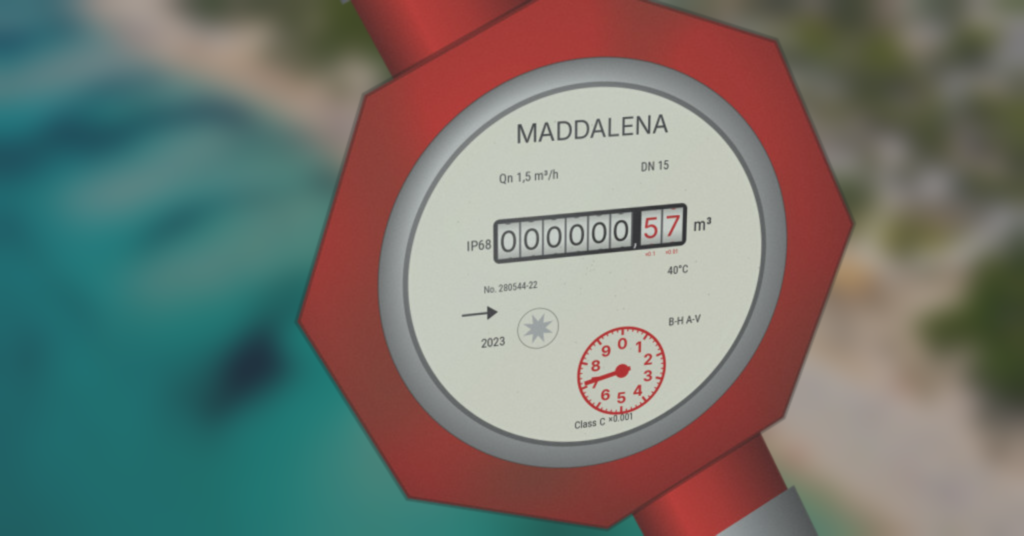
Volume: 0.577 m³
